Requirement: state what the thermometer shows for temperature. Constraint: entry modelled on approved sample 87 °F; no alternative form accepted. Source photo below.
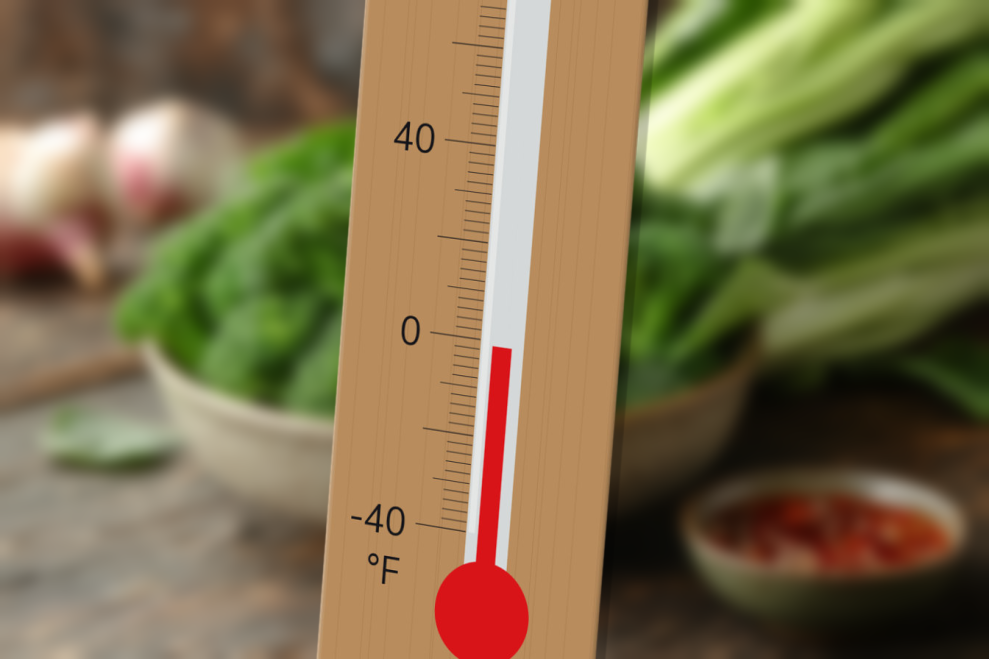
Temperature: -1 °F
